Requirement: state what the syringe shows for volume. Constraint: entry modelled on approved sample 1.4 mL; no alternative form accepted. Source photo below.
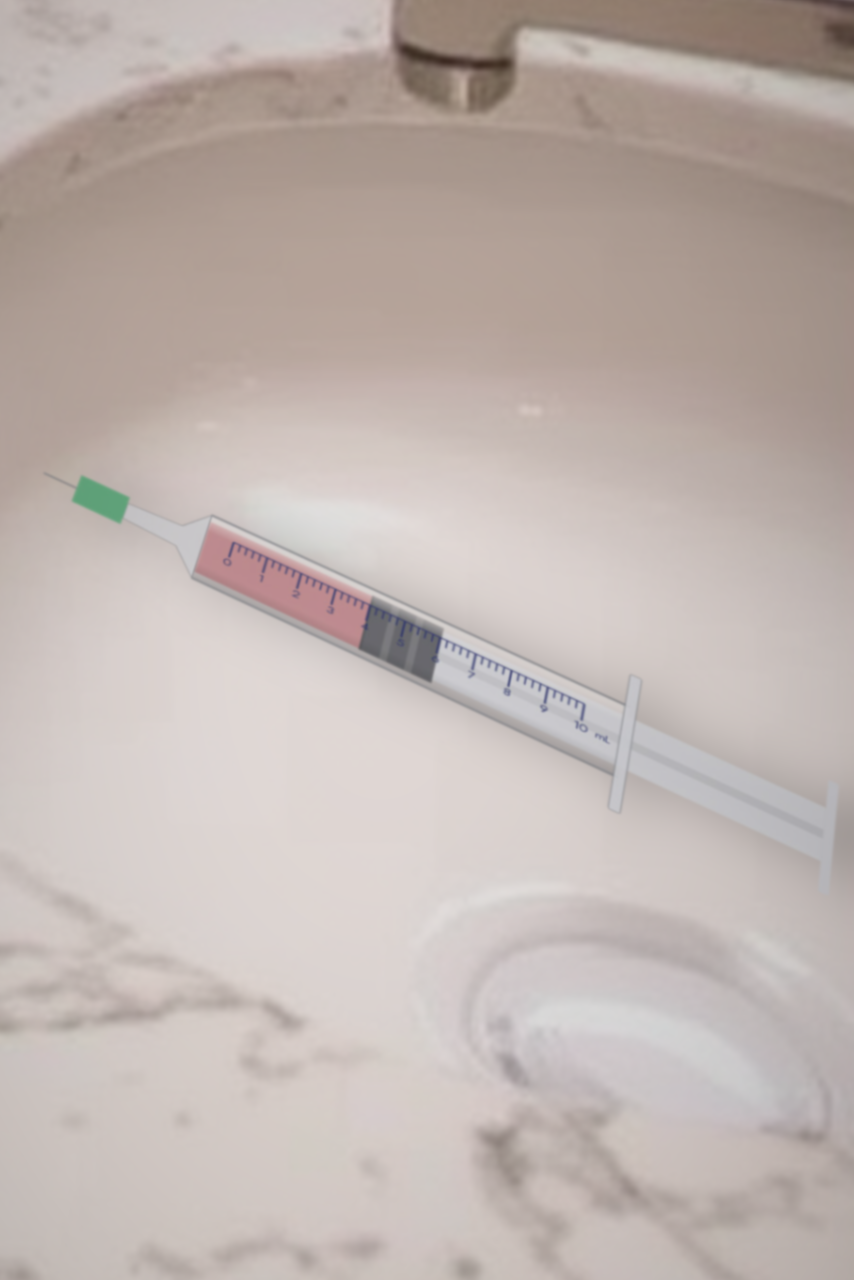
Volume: 4 mL
